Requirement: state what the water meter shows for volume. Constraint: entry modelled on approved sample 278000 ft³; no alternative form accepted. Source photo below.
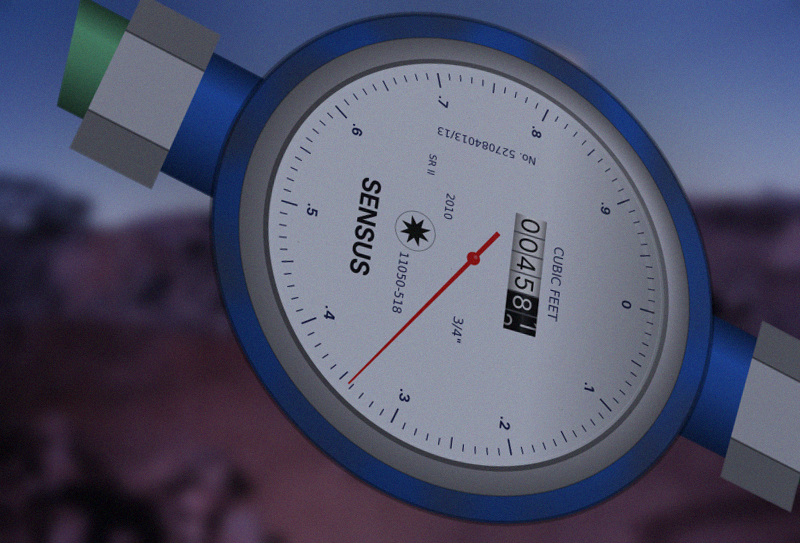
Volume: 4581.34 ft³
